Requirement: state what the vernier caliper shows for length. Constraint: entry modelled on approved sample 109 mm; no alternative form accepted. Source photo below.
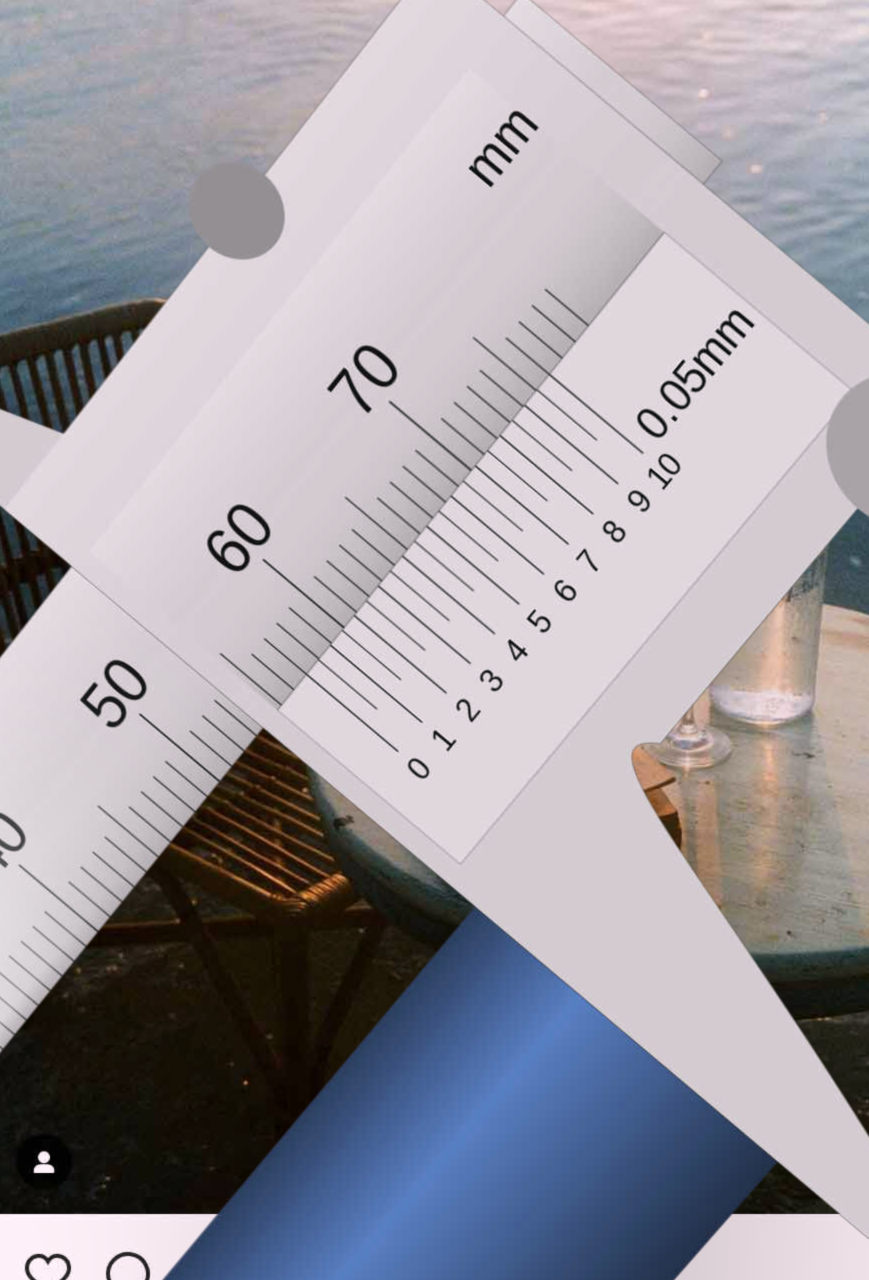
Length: 57.0 mm
